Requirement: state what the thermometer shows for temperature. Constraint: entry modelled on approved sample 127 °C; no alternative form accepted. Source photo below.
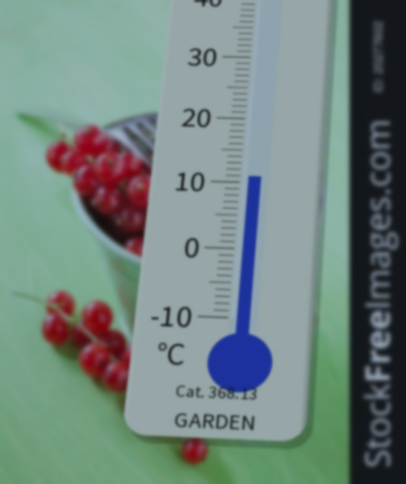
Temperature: 11 °C
